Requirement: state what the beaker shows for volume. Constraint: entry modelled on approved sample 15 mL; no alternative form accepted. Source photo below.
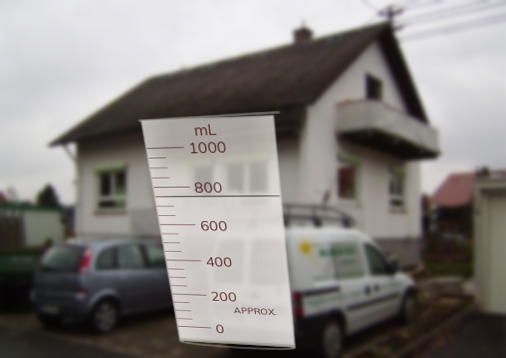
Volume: 750 mL
